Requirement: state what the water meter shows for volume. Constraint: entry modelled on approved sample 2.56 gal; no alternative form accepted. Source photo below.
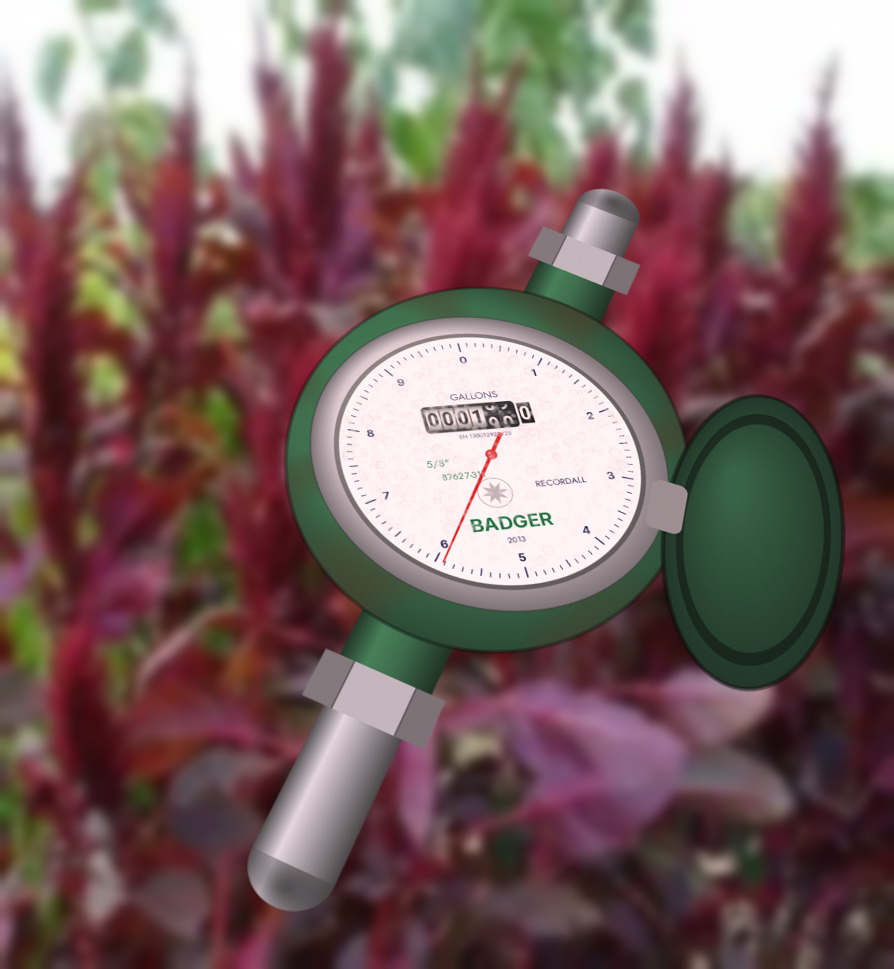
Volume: 1895.9 gal
